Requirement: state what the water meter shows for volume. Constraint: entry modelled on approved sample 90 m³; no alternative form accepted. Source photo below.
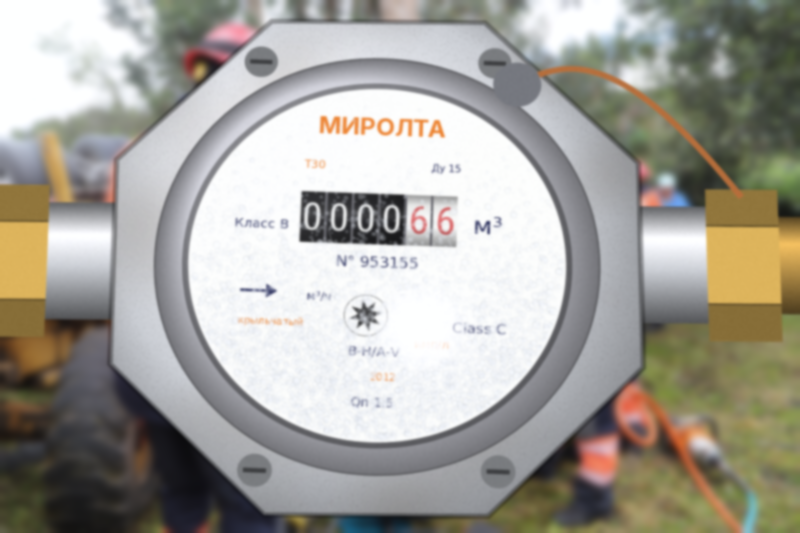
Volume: 0.66 m³
